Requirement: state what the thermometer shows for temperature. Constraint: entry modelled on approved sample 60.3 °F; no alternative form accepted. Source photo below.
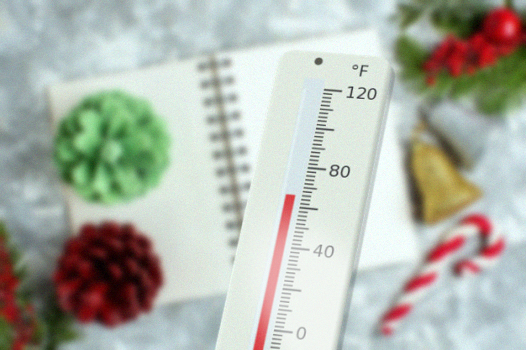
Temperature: 66 °F
